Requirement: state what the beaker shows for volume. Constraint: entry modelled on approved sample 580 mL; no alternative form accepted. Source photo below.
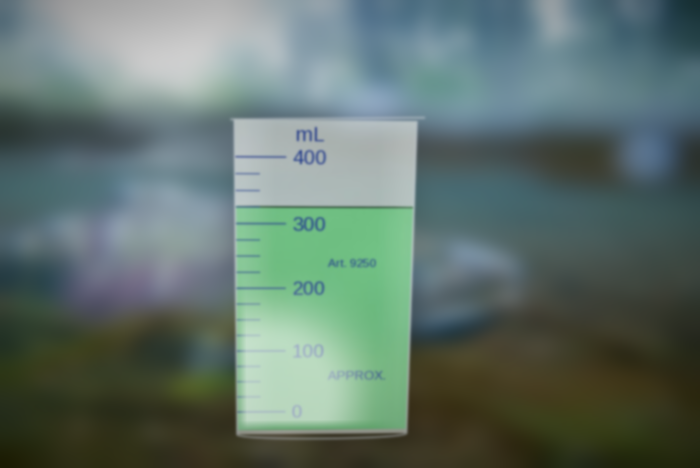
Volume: 325 mL
